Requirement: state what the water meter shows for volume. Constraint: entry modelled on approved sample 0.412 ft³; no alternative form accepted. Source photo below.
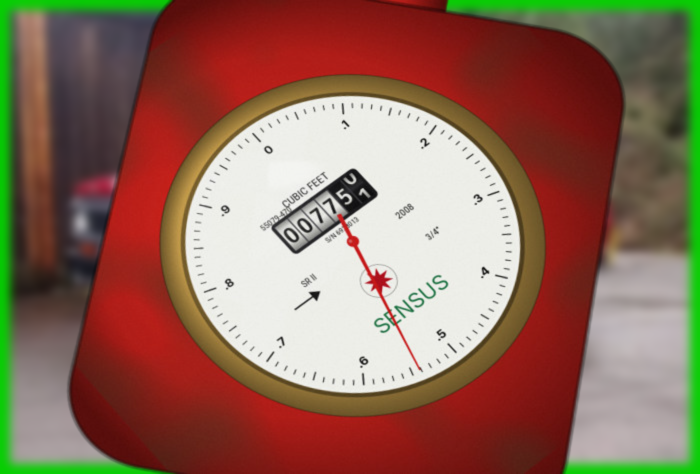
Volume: 7750.54 ft³
